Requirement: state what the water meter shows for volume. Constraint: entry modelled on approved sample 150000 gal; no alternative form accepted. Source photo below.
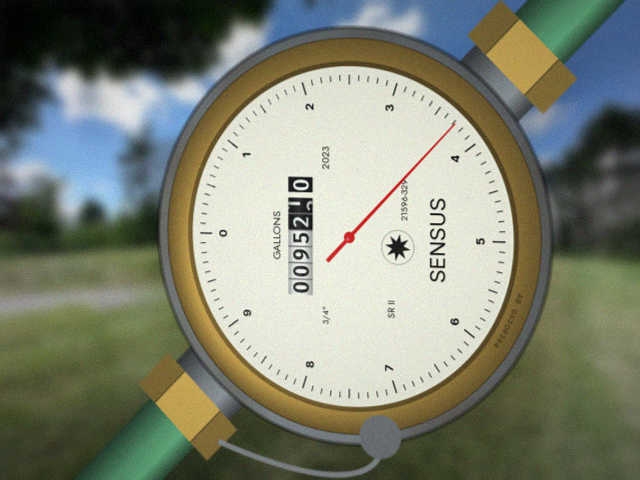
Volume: 95213.7 gal
